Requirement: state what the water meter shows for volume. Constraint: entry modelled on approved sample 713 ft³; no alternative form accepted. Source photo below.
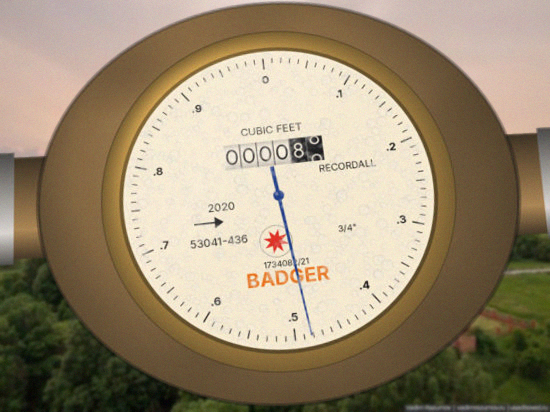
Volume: 88.48 ft³
